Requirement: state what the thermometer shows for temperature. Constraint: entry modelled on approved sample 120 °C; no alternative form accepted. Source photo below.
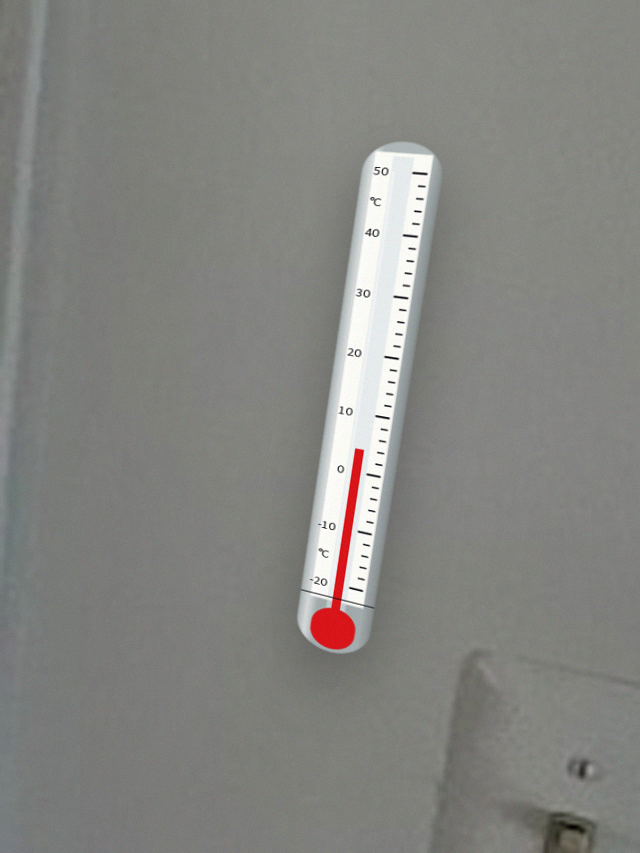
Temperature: 4 °C
